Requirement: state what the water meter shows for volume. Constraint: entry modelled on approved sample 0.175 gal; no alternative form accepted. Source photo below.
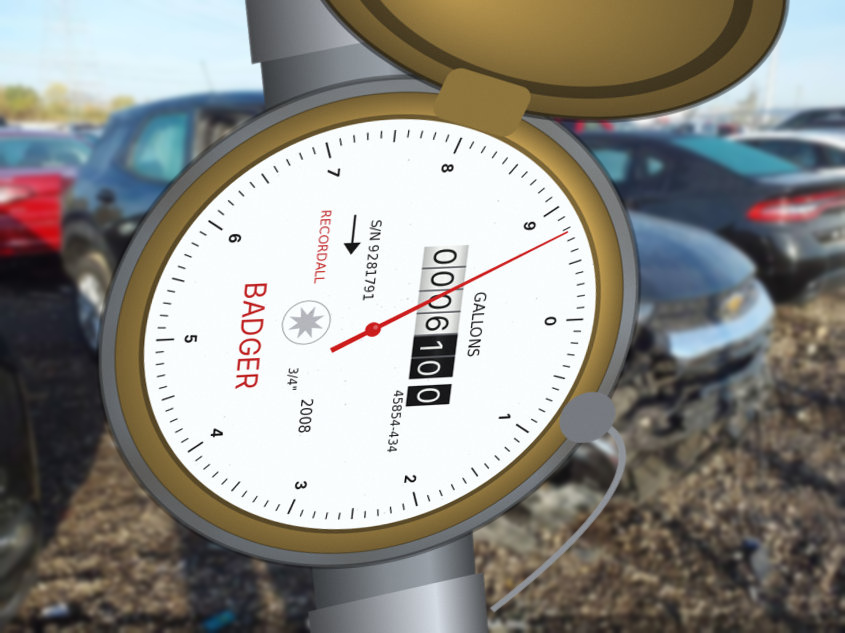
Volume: 6099.2 gal
